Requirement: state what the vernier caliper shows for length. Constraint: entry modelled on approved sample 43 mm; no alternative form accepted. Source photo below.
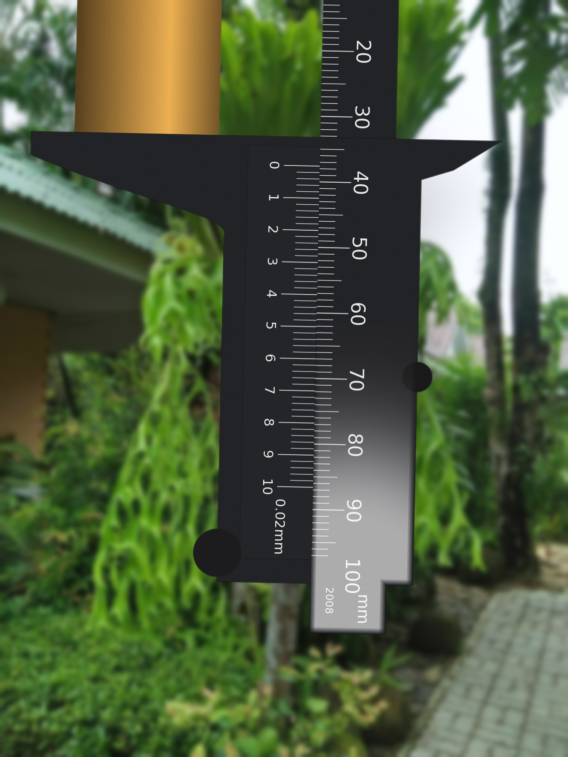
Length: 37.6 mm
